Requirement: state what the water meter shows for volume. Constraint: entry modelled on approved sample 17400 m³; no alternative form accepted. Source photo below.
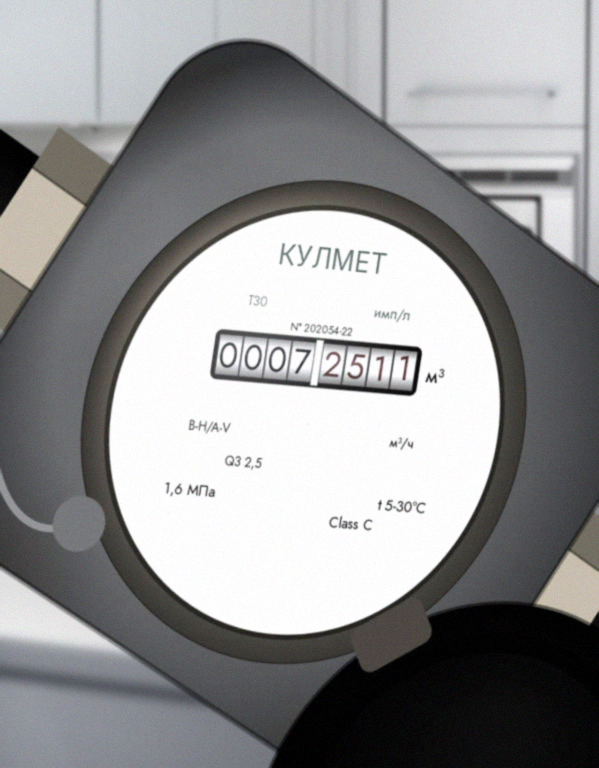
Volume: 7.2511 m³
